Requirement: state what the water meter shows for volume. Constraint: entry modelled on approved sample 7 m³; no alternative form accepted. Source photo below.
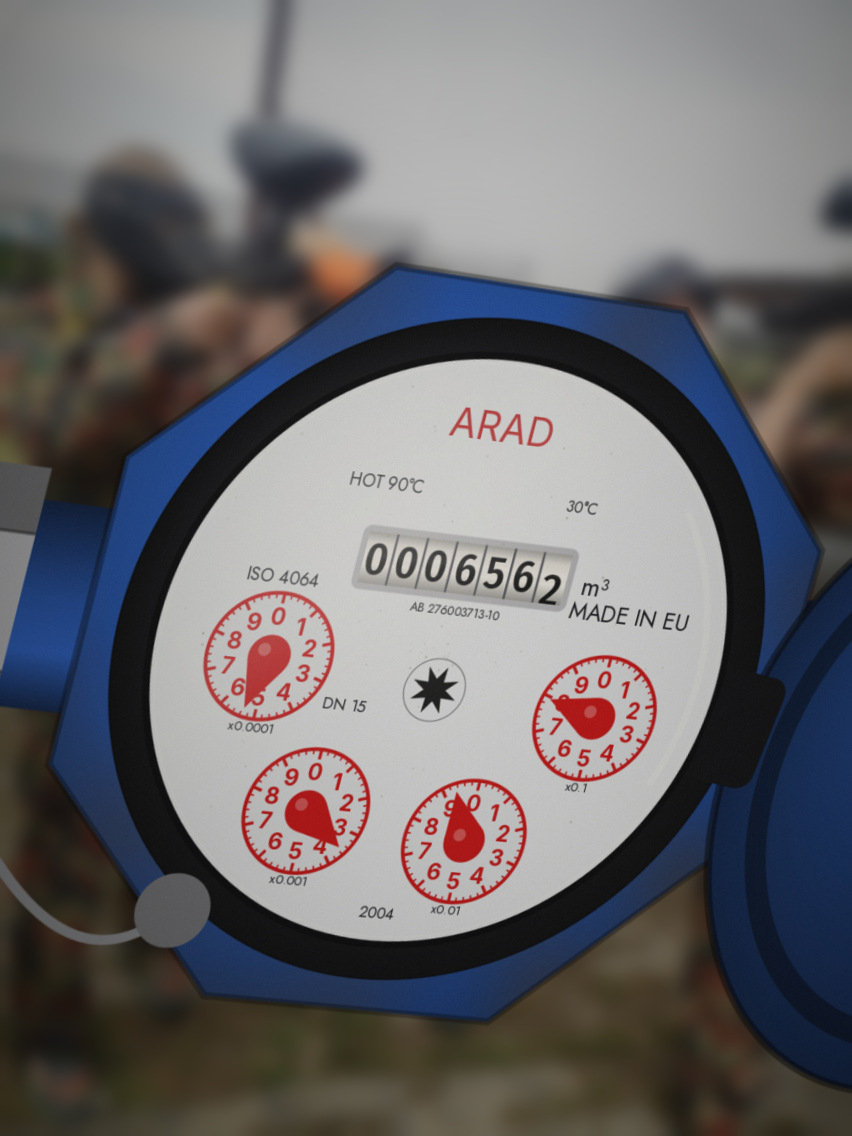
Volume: 6561.7935 m³
